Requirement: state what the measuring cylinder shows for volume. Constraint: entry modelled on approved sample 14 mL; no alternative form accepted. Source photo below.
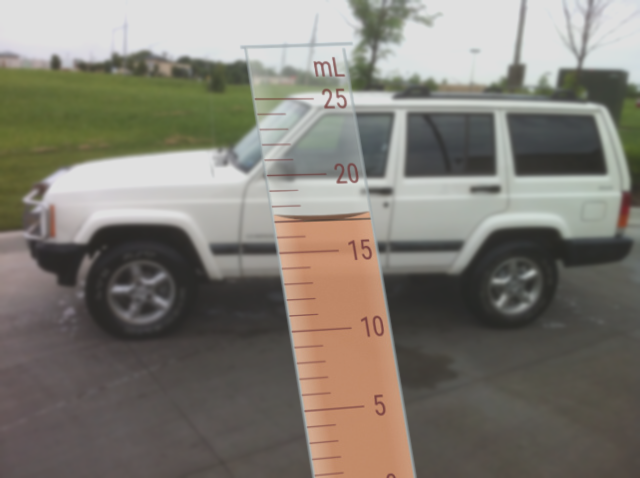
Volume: 17 mL
